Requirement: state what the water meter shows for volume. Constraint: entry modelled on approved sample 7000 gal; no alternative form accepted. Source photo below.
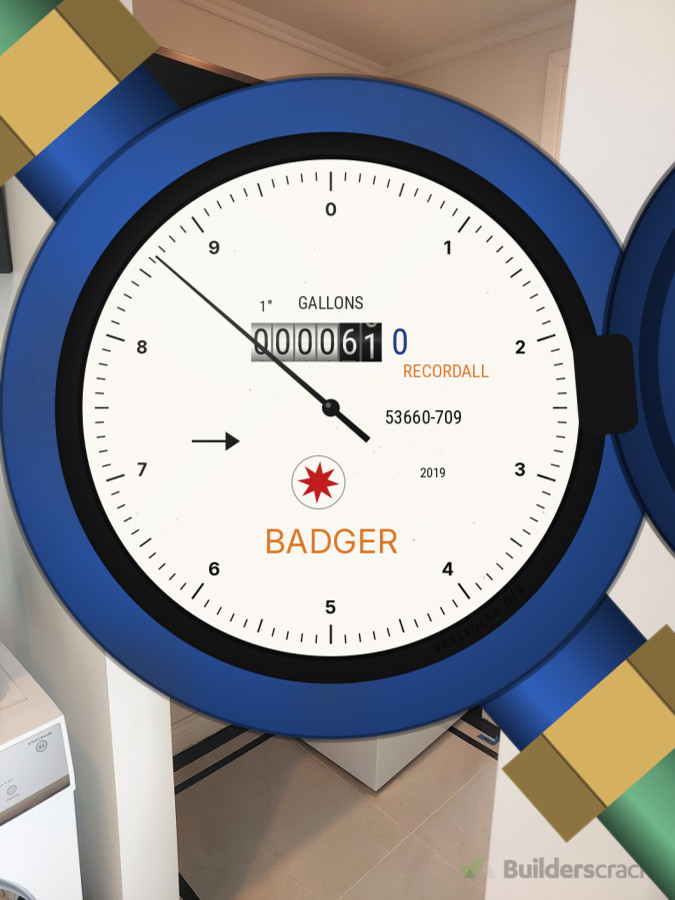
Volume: 608.6 gal
